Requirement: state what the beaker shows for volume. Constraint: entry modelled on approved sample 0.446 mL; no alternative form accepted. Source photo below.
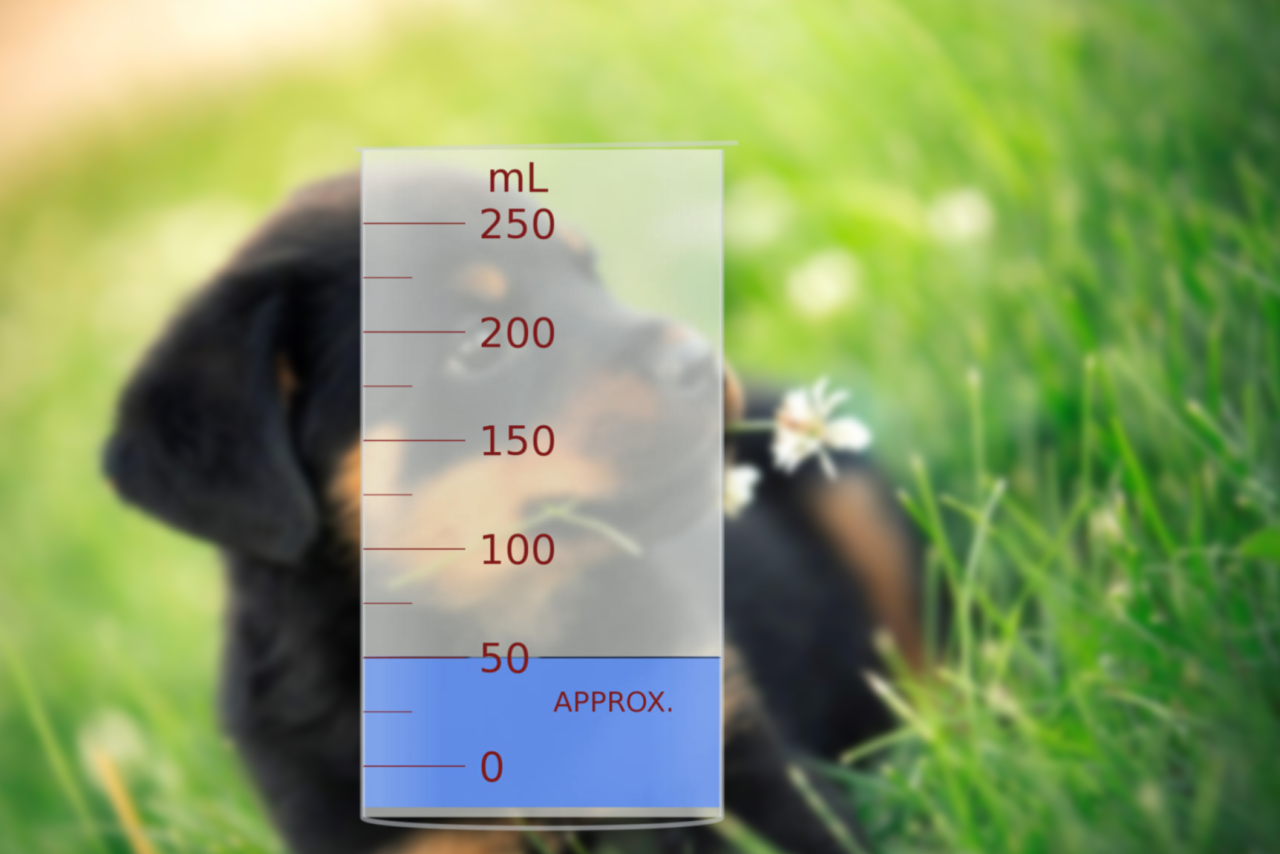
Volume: 50 mL
